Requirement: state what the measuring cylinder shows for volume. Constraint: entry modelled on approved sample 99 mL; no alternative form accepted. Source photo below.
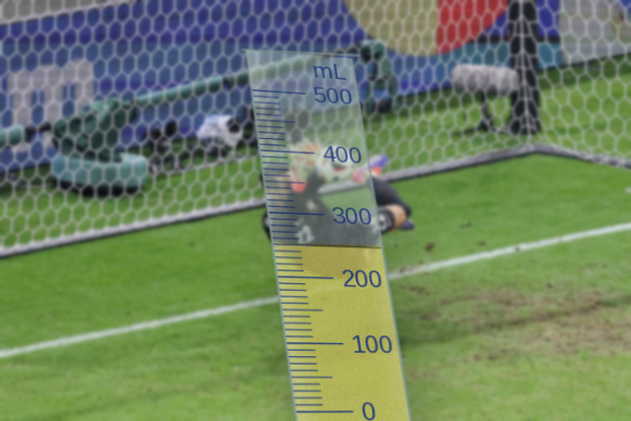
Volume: 250 mL
